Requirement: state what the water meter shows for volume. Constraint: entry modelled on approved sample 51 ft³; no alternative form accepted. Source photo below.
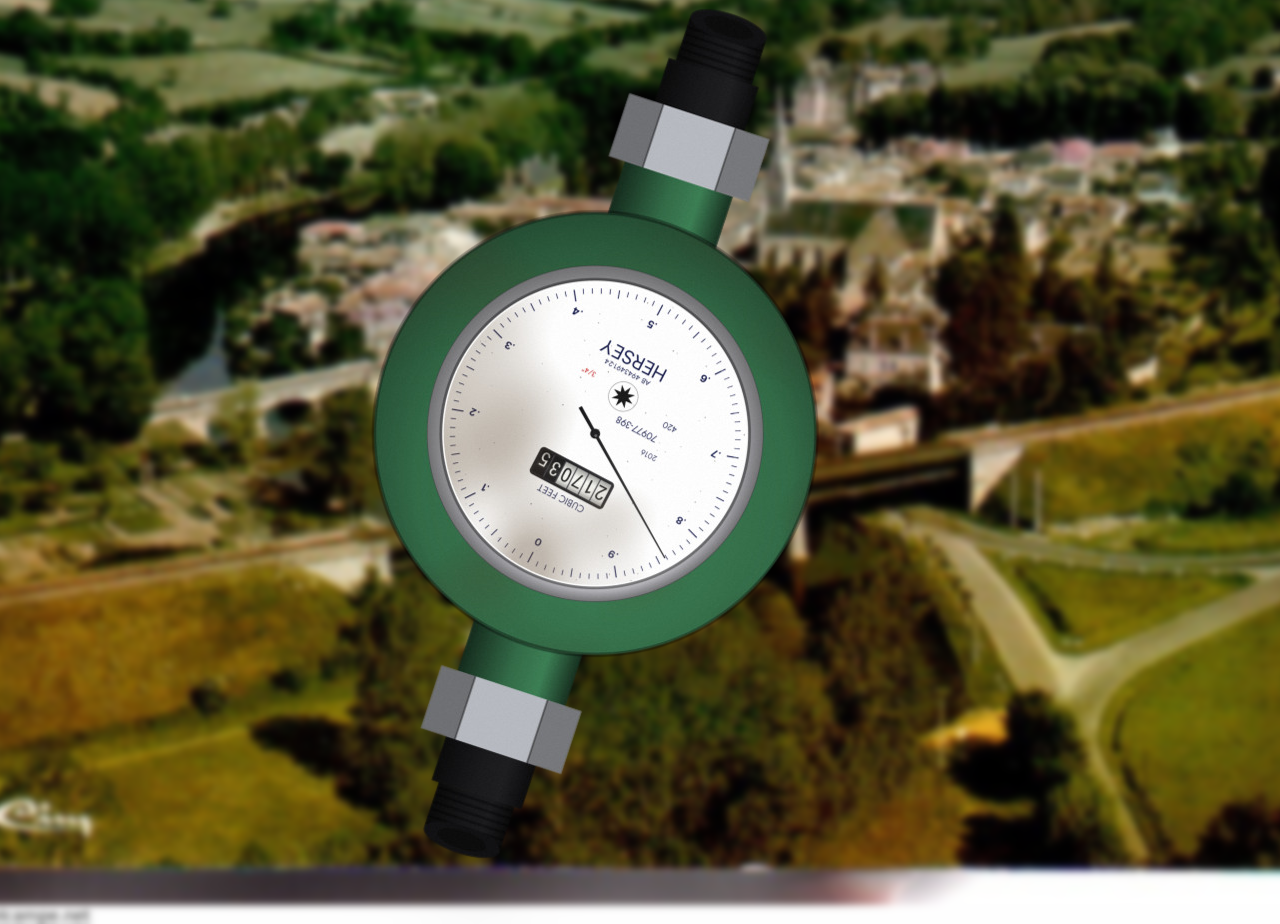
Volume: 217034.84 ft³
